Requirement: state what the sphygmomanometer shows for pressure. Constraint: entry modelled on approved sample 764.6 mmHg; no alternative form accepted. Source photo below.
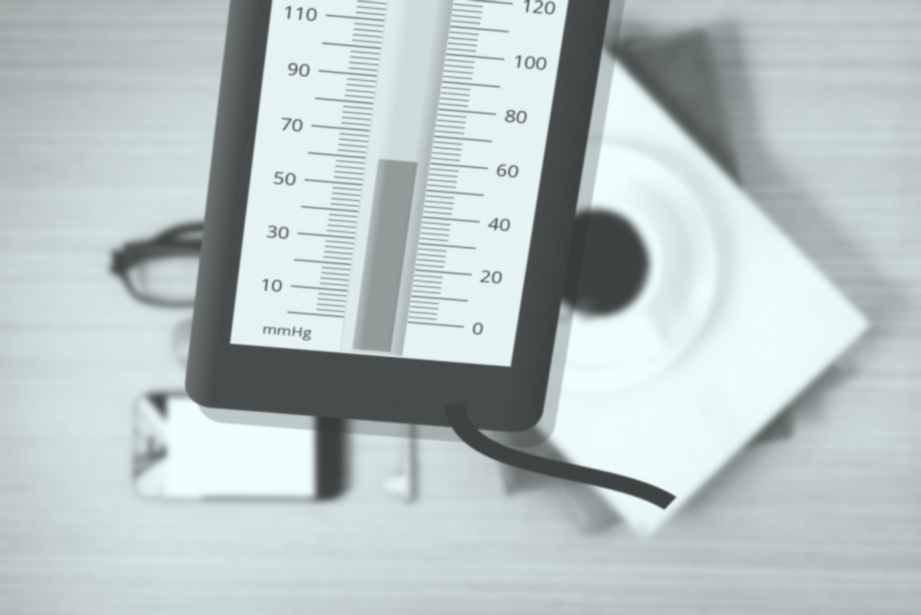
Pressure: 60 mmHg
